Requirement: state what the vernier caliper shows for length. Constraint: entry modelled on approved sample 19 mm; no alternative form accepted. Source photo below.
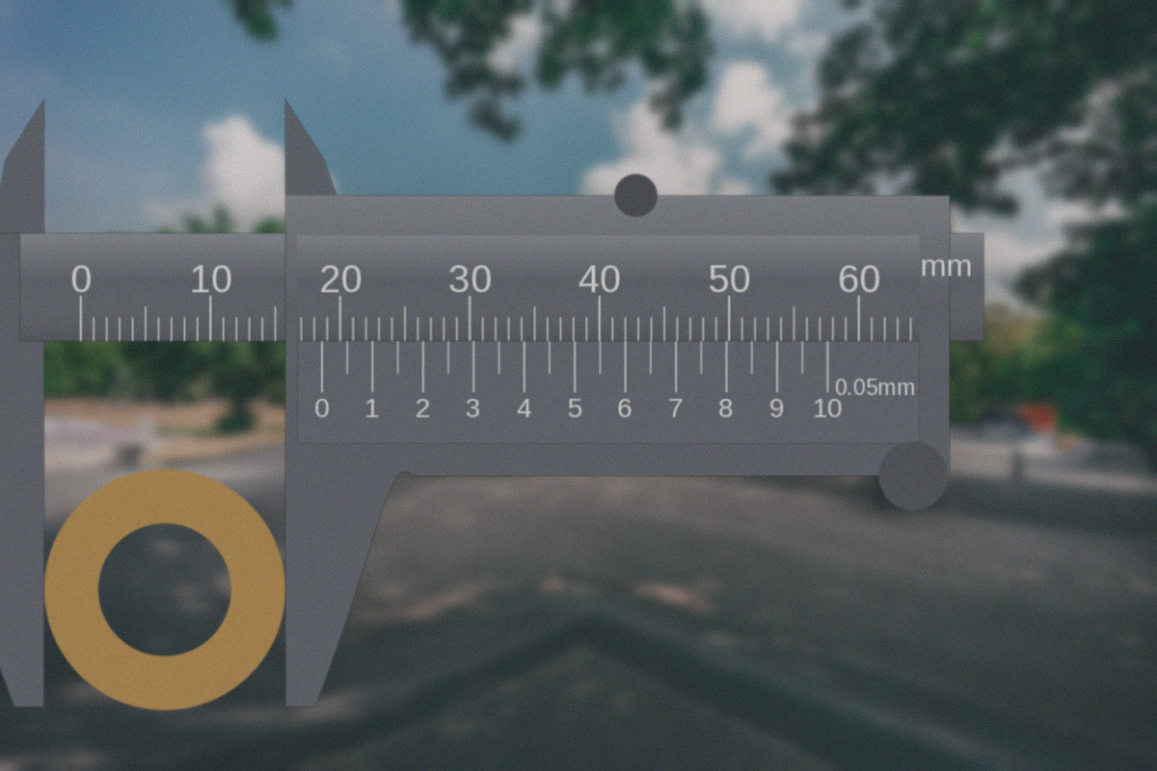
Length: 18.6 mm
